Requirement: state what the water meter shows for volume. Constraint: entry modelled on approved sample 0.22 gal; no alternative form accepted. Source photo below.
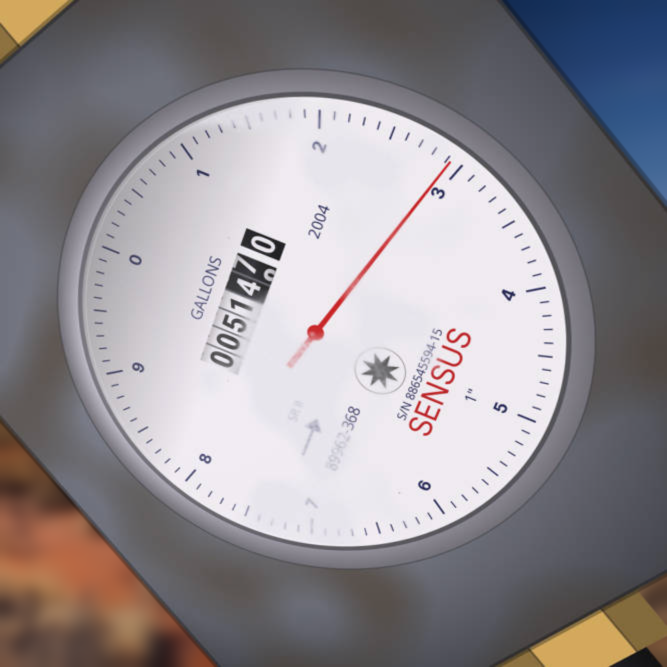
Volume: 51472.9 gal
